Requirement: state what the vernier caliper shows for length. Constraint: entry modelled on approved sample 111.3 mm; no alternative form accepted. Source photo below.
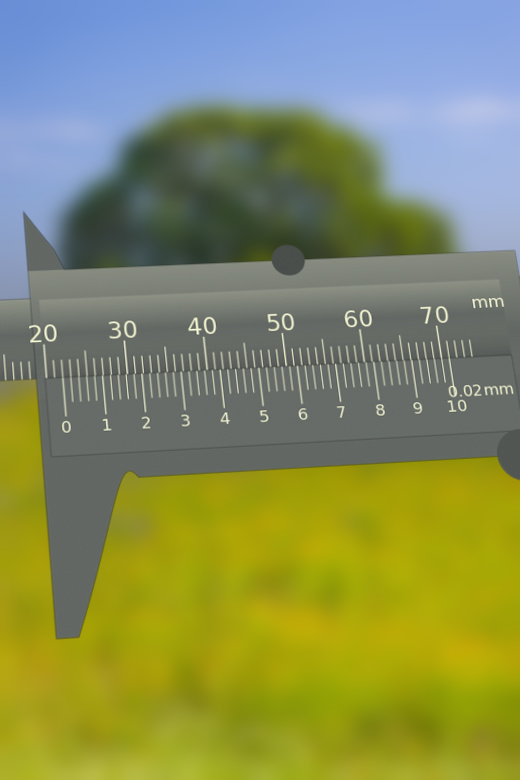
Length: 22.0 mm
